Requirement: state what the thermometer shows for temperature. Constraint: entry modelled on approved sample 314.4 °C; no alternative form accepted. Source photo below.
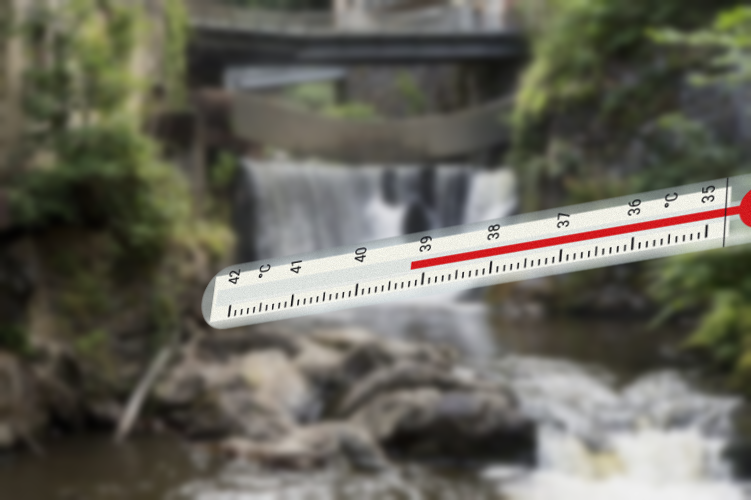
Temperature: 39.2 °C
